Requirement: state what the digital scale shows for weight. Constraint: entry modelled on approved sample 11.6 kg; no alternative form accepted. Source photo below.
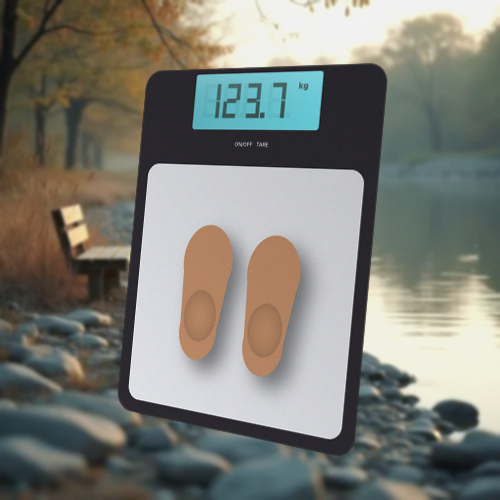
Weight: 123.7 kg
